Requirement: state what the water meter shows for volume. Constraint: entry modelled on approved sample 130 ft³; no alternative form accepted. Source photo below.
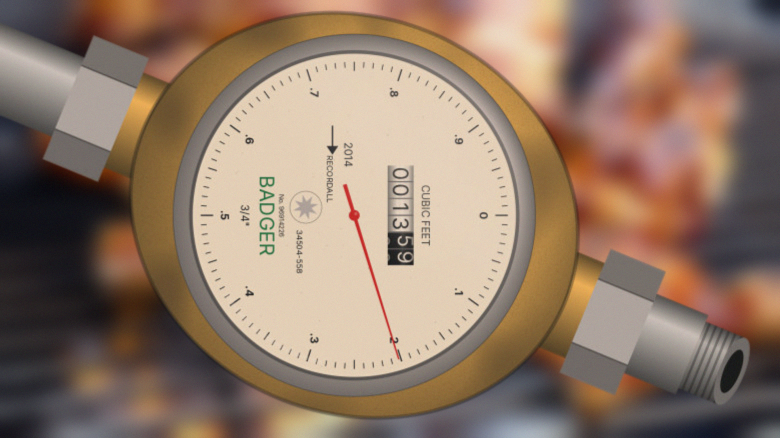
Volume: 1359.20 ft³
